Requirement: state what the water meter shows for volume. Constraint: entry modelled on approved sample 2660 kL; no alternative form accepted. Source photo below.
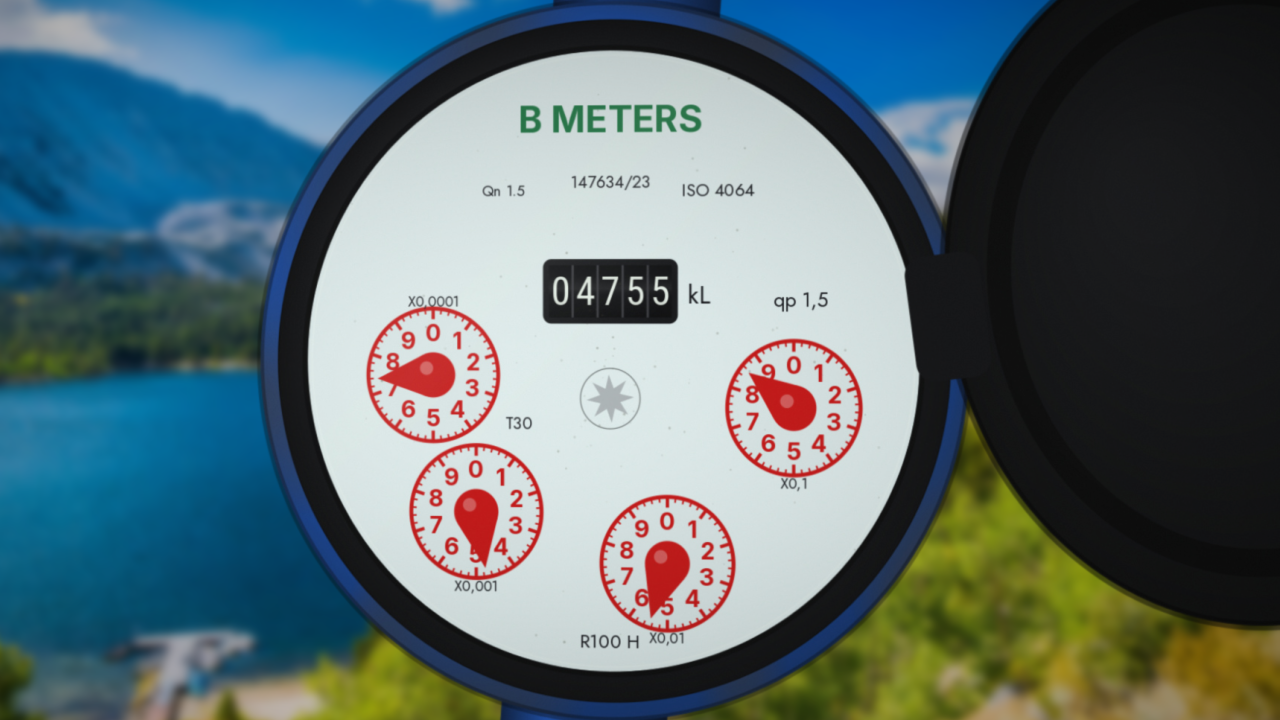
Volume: 4755.8547 kL
